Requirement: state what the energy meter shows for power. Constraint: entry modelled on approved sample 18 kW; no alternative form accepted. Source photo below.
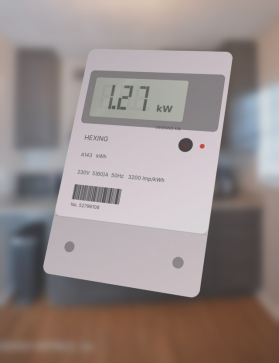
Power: 1.27 kW
